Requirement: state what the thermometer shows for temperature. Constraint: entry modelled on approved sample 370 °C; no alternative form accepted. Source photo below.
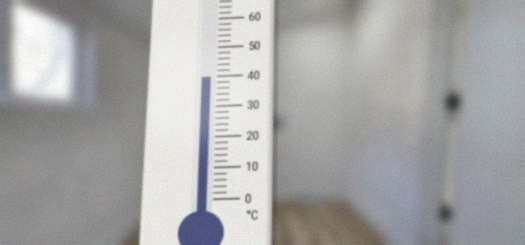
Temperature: 40 °C
